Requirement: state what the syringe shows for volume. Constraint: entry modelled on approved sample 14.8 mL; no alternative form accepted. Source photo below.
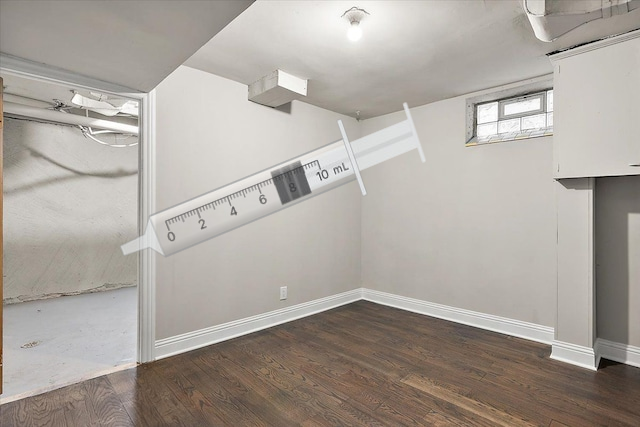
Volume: 7 mL
